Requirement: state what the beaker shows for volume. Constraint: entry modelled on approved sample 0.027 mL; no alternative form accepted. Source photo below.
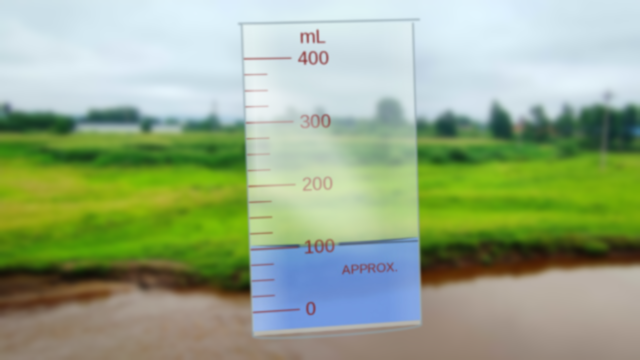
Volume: 100 mL
